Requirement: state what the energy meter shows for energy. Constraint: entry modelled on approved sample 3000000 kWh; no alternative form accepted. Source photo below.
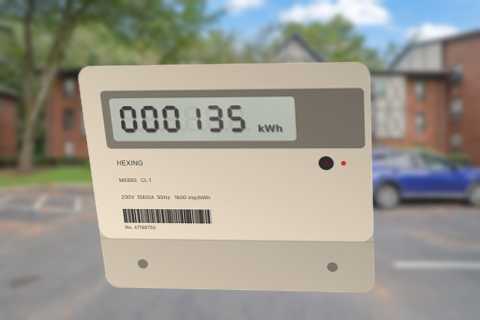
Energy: 135 kWh
